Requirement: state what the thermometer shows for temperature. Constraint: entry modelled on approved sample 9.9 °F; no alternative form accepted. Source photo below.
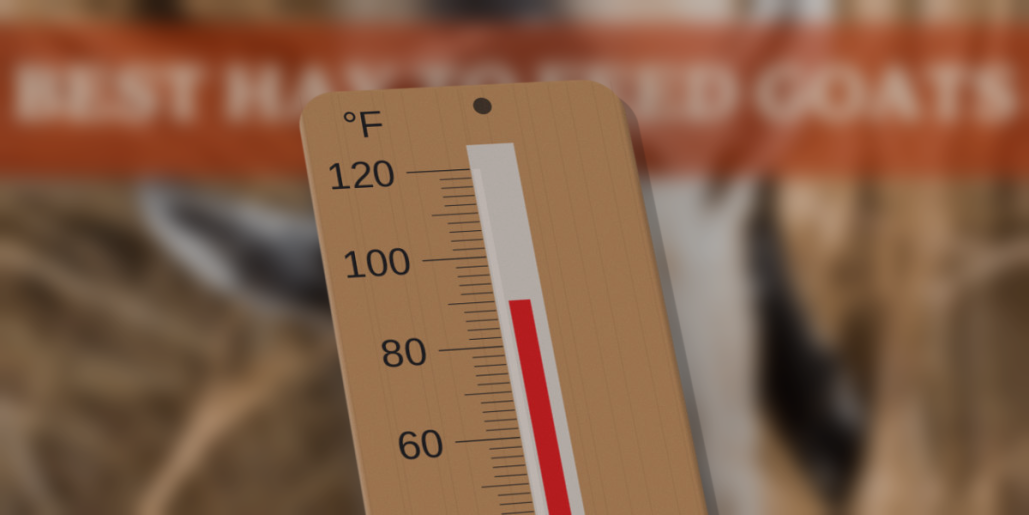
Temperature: 90 °F
